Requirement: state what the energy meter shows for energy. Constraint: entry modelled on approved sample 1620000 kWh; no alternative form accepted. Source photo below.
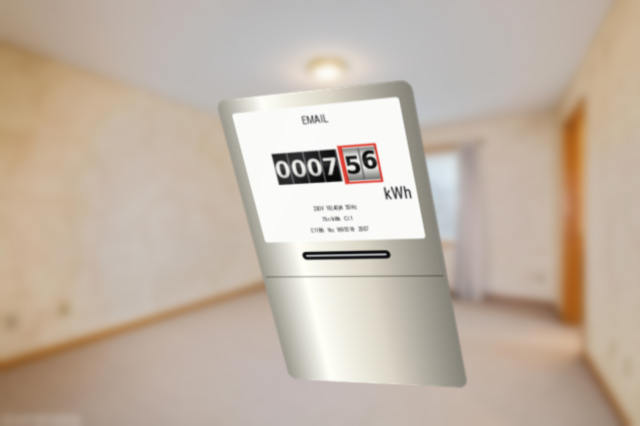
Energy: 7.56 kWh
